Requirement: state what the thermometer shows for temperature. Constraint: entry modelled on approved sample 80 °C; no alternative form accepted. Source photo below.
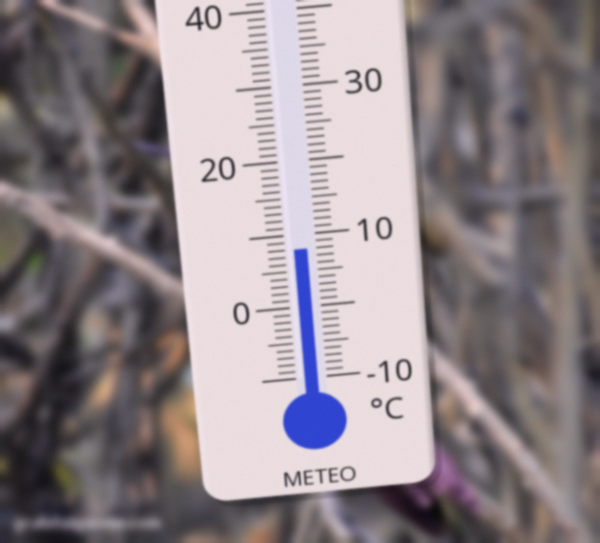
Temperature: 8 °C
